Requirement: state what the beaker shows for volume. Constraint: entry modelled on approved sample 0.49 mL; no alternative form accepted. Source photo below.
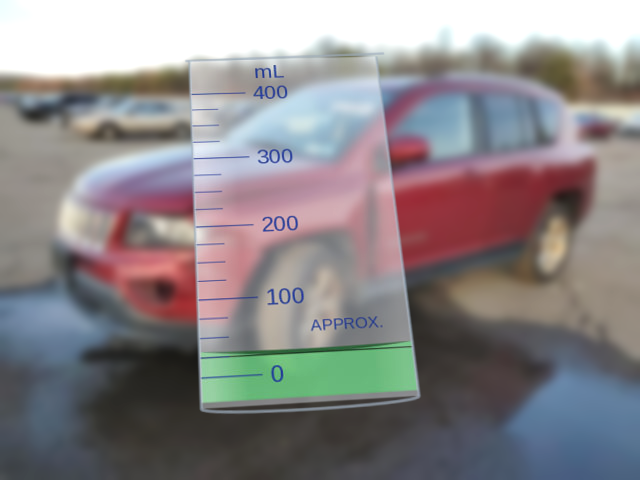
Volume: 25 mL
